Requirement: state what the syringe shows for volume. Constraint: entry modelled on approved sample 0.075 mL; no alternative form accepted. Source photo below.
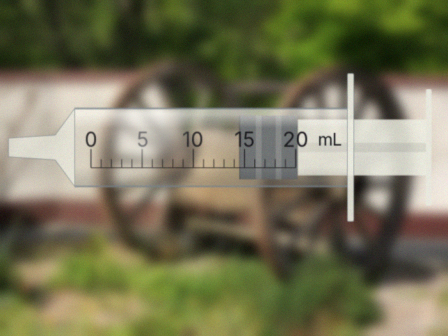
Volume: 14.5 mL
